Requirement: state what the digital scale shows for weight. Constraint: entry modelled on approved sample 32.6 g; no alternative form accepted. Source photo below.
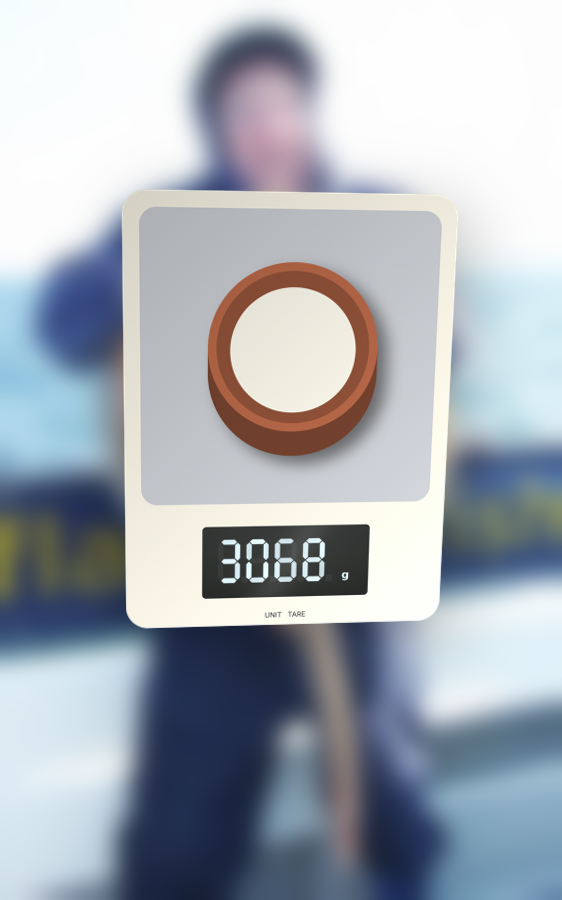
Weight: 3068 g
